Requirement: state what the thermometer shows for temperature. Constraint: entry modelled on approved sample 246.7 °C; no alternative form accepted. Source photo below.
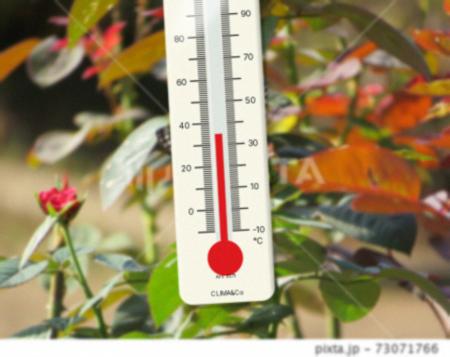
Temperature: 35 °C
